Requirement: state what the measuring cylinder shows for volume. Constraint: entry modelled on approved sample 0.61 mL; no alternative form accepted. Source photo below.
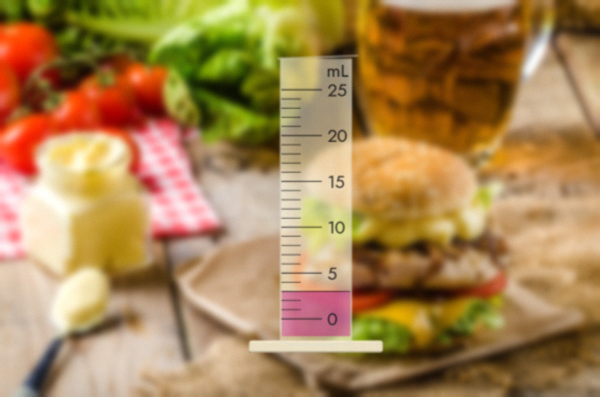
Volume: 3 mL
